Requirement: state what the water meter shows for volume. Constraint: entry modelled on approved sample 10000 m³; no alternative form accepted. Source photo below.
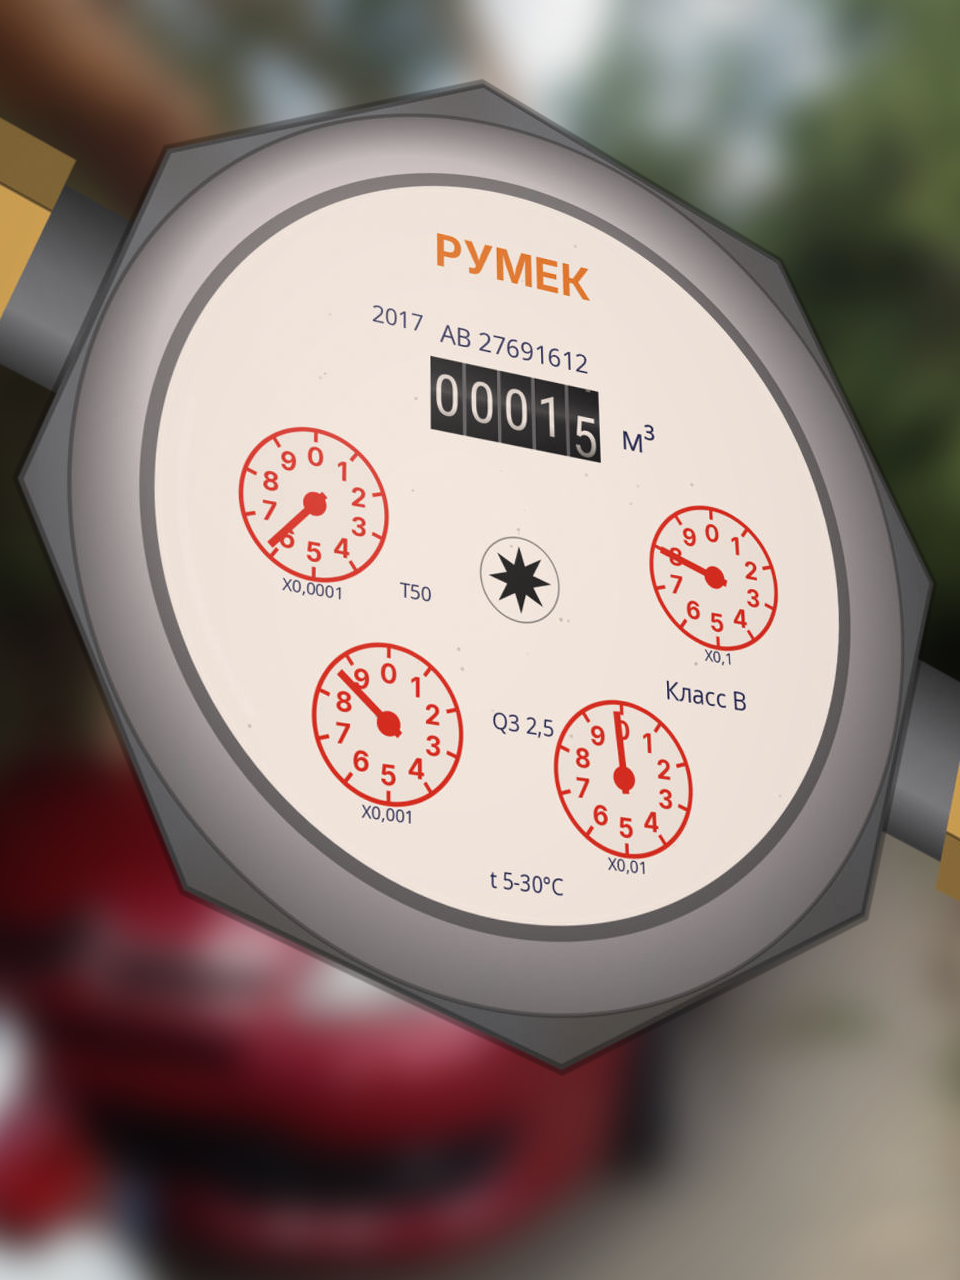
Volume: 14.7986 m³
